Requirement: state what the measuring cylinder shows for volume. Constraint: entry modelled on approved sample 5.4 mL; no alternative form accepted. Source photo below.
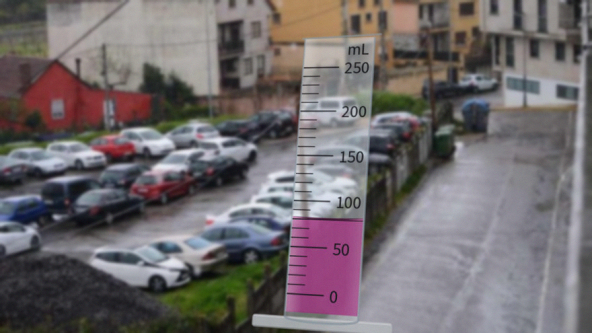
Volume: 80 mL
